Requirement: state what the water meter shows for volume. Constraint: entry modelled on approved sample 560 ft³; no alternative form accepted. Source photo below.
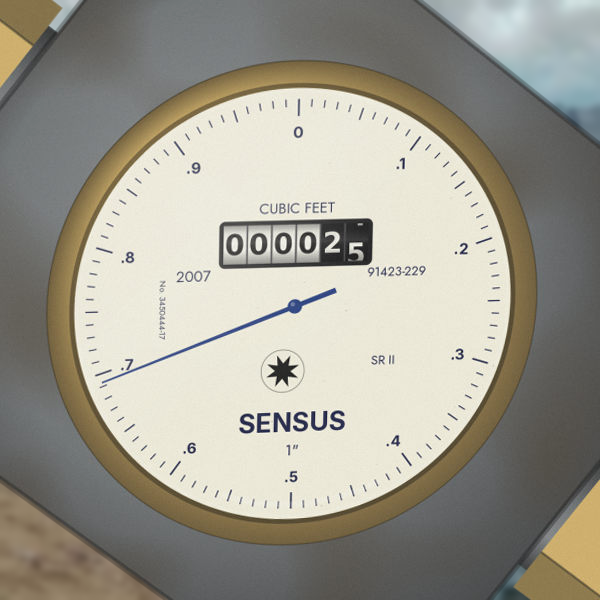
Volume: 24.69 ft³
